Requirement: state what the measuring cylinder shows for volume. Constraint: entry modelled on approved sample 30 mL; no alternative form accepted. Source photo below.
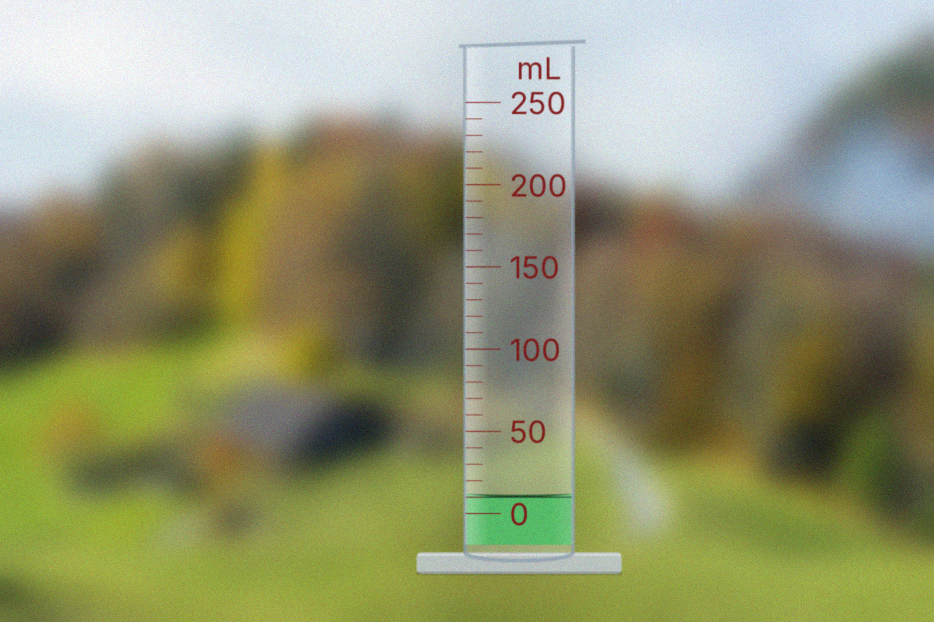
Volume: 10 mL
